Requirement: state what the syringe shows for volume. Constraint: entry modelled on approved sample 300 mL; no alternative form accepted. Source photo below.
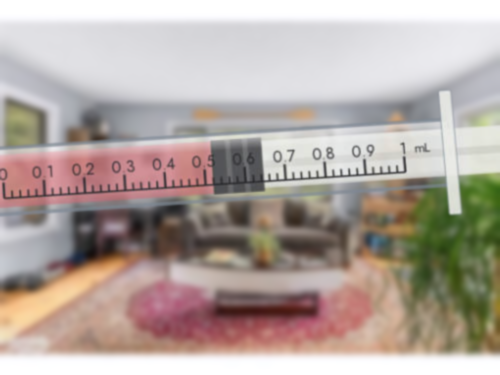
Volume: 0.52 mL
